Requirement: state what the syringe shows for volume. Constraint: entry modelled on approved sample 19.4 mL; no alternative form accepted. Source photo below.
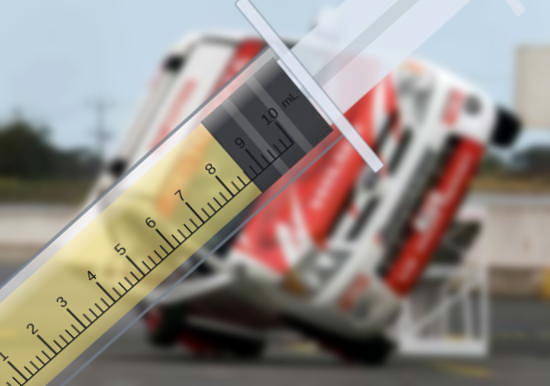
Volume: 8.6 mL
